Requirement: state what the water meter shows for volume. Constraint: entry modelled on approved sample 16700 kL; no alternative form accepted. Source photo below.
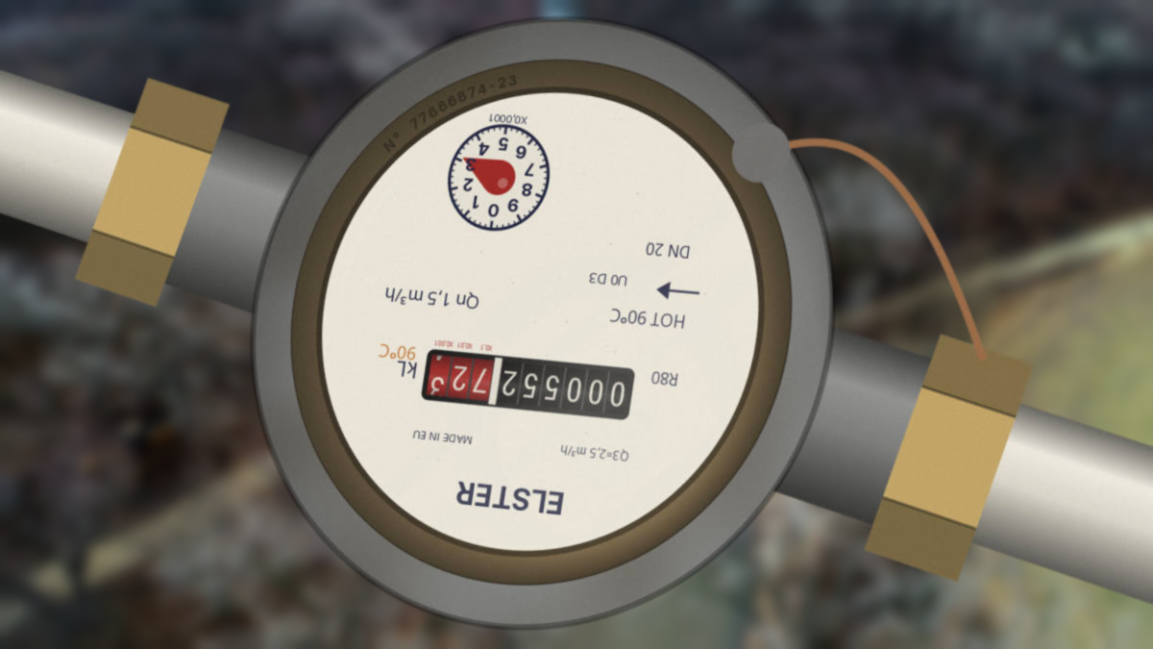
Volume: 552.7233 kL
